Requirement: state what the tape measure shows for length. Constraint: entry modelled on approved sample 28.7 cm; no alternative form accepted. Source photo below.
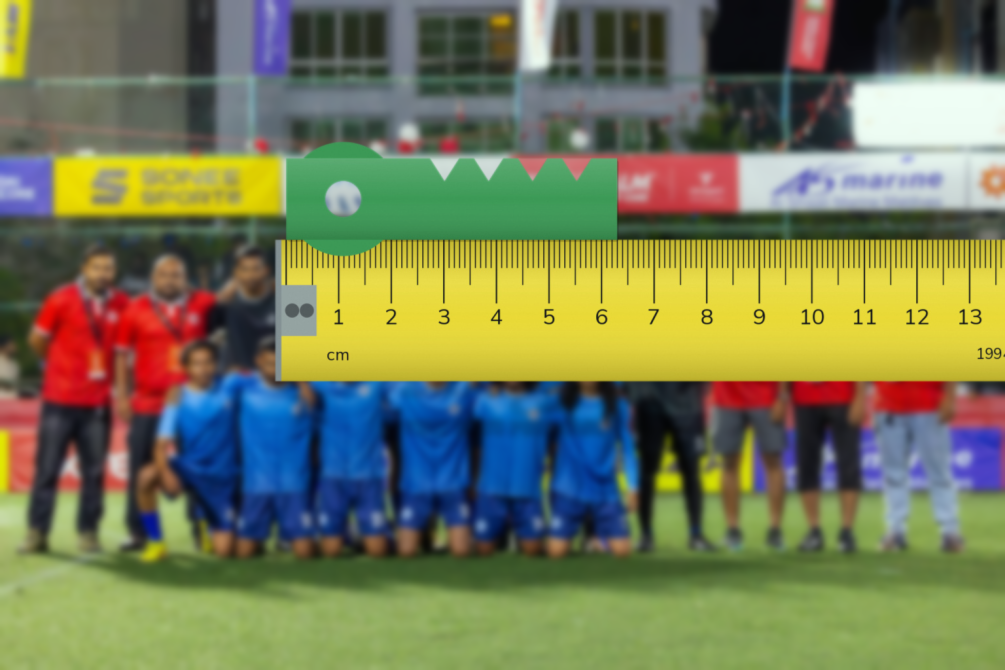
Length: 6.3 cm
